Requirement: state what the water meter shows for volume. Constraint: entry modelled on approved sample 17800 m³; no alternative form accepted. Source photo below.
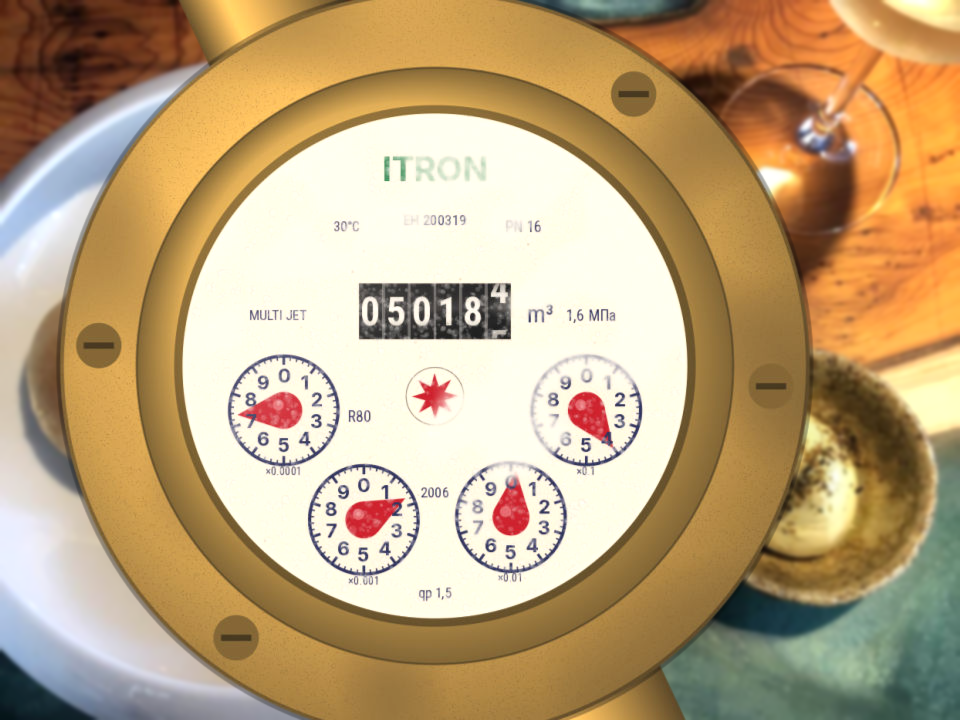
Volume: 50184.4017 m³
